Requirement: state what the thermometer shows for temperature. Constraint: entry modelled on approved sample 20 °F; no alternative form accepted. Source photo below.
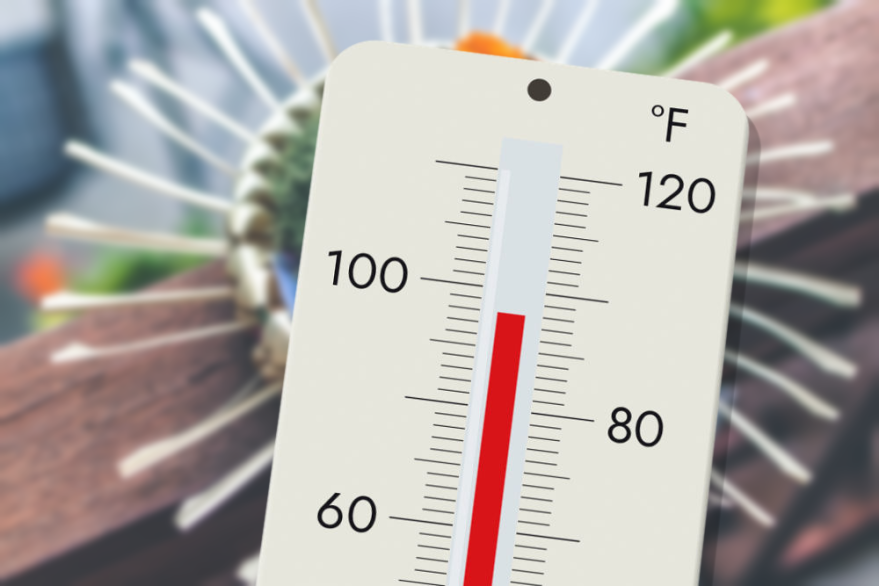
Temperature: 96 °F
